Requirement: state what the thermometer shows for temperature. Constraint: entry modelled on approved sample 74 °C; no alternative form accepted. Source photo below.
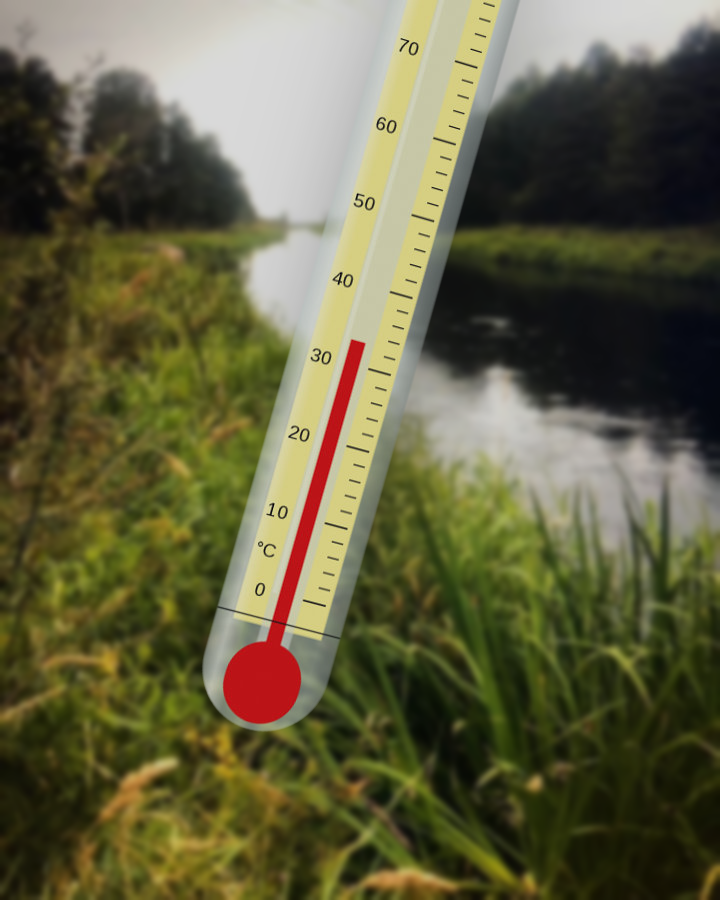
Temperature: 33 °C
